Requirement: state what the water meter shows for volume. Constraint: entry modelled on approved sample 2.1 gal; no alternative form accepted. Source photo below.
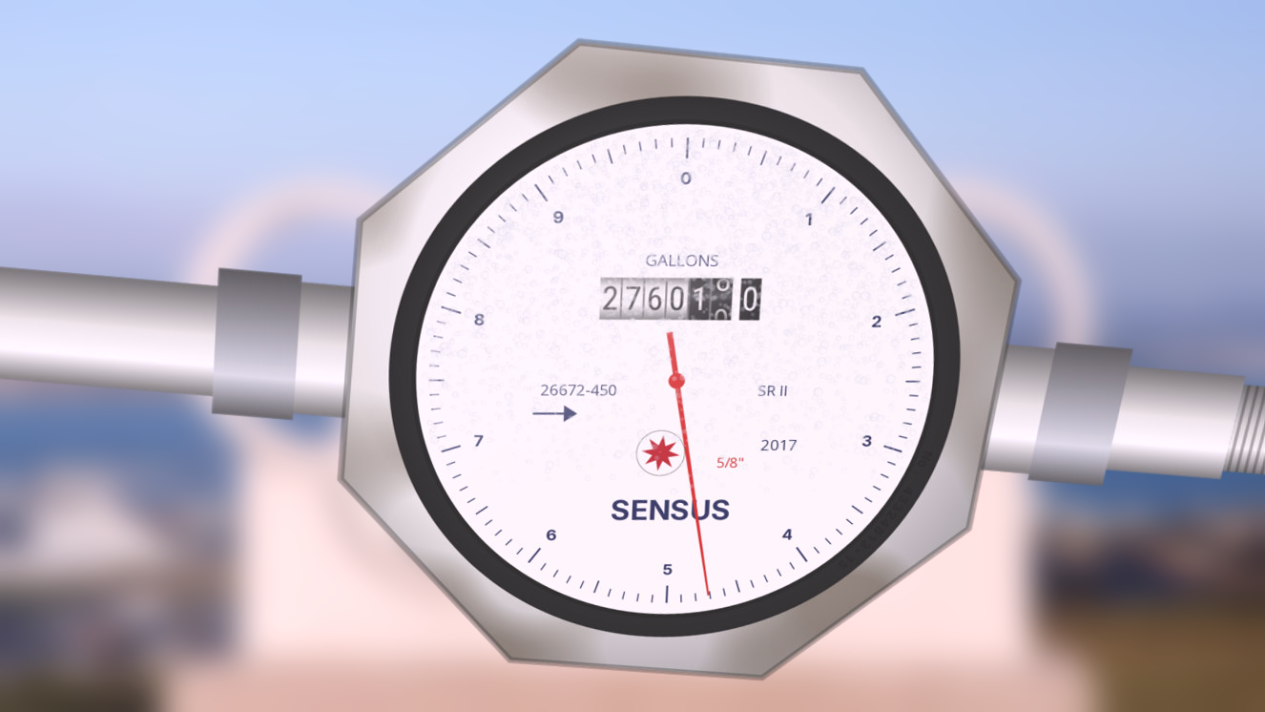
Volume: 2760184.7 gal
